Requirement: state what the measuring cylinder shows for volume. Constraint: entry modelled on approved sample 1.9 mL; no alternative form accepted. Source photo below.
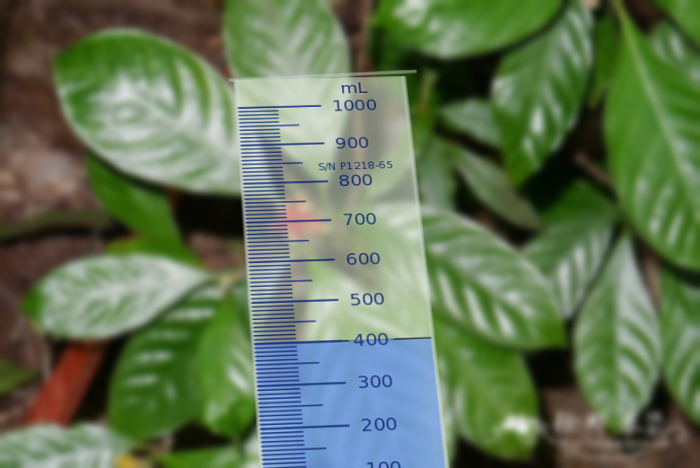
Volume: 400 mL
